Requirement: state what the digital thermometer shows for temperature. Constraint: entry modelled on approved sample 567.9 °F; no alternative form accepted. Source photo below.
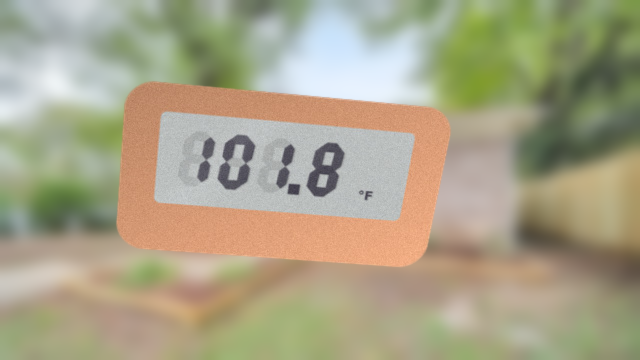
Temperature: 101.8 °F
